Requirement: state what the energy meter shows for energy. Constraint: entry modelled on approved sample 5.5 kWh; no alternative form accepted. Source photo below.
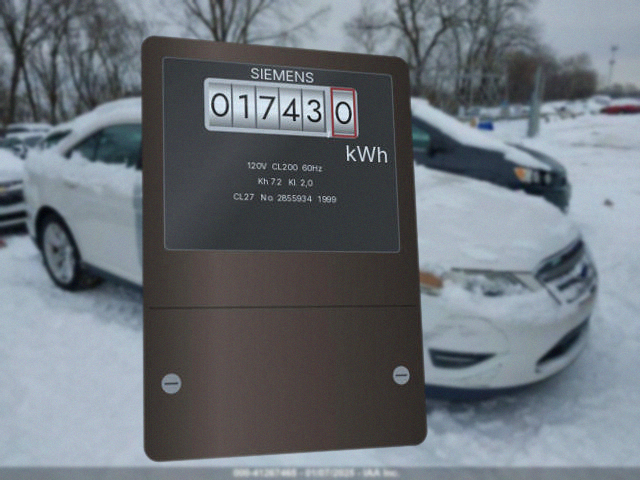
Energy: 1743.0 kWh
